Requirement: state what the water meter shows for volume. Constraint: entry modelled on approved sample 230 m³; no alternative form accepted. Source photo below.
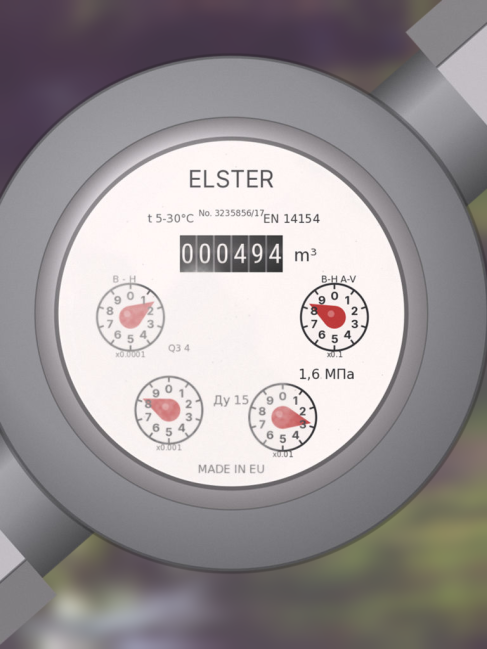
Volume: 494.8281 m³
